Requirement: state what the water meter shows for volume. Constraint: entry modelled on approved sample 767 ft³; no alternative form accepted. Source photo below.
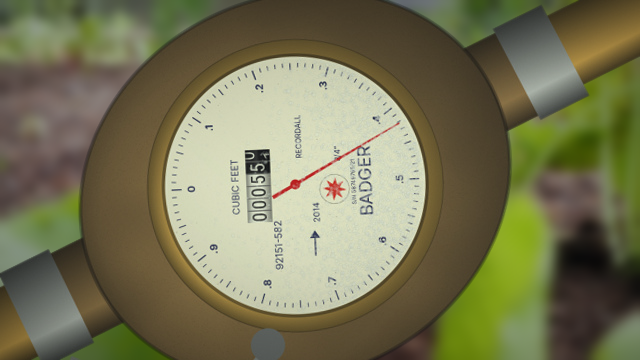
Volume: 550.42 ft³
